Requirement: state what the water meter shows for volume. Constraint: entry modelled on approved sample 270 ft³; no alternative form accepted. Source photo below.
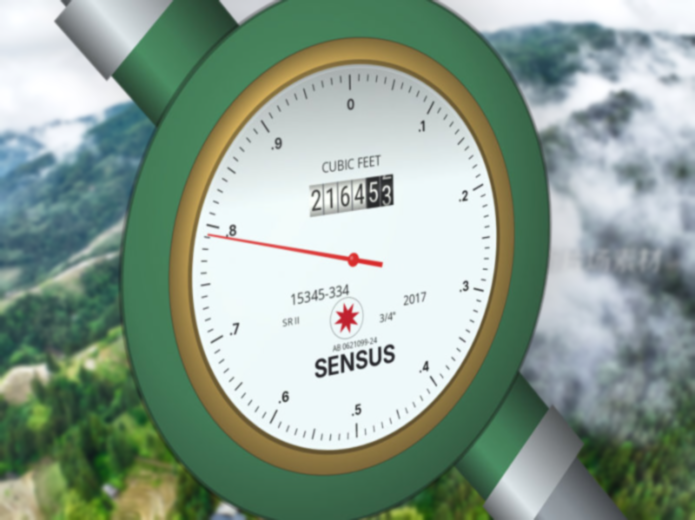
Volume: 216452.79 ft³
